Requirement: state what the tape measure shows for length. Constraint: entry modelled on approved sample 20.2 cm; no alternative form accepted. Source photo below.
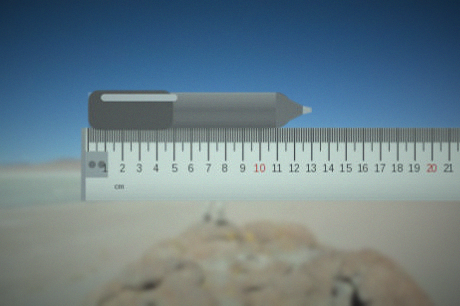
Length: 13 cm
